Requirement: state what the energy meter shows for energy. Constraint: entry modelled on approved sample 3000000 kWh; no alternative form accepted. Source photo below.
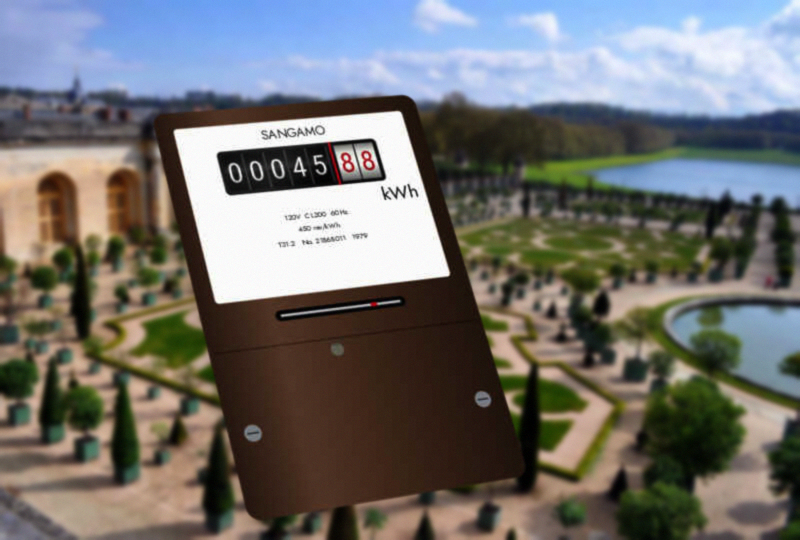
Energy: 45.88 kWh
